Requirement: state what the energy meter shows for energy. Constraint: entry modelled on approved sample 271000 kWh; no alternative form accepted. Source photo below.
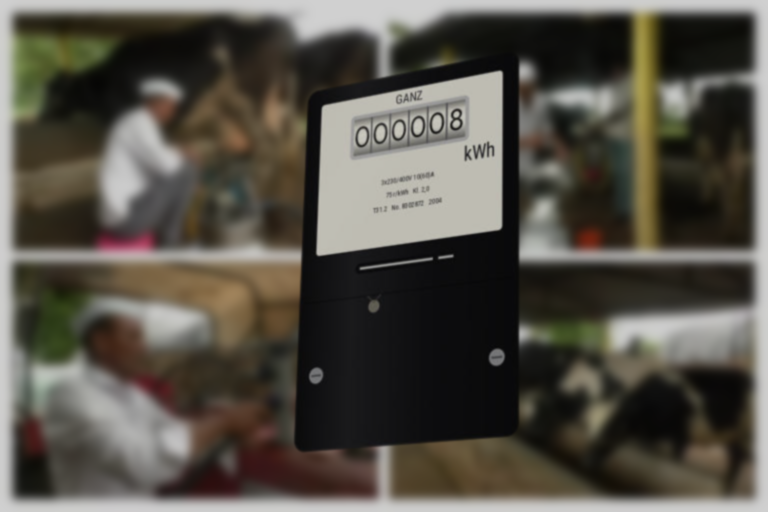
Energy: 8 kWh
